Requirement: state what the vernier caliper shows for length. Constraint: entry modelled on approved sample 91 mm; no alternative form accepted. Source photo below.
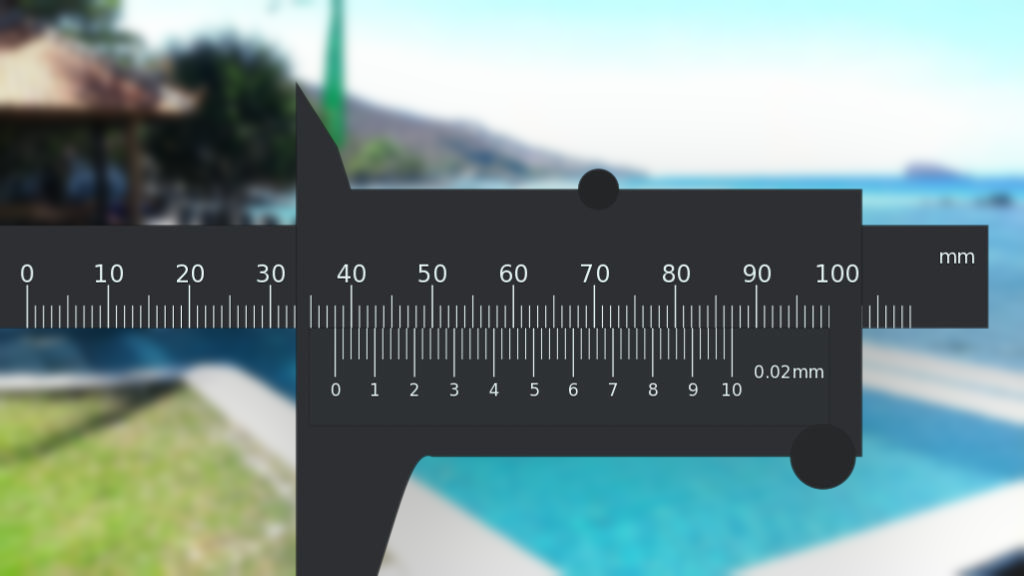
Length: 38.0 mm
